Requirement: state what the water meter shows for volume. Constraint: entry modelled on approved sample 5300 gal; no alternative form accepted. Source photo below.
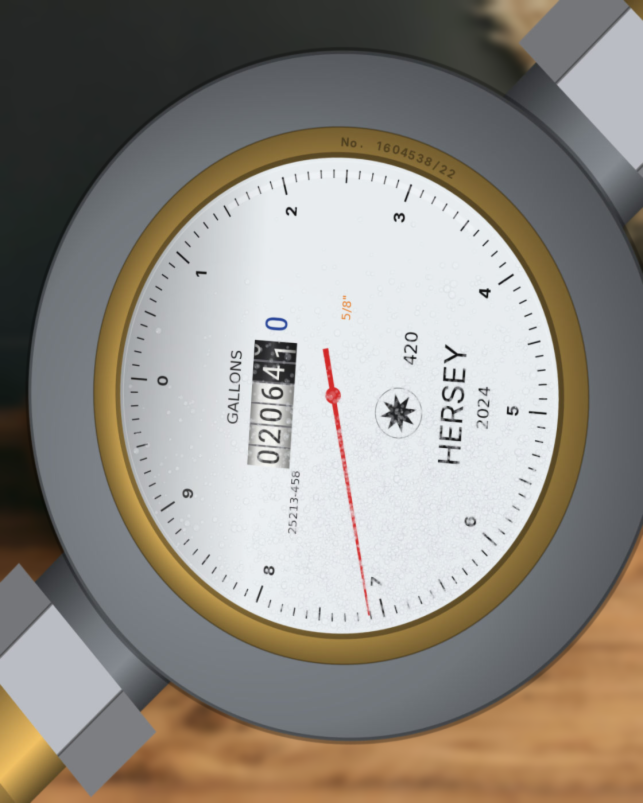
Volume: 206407.1 gal
